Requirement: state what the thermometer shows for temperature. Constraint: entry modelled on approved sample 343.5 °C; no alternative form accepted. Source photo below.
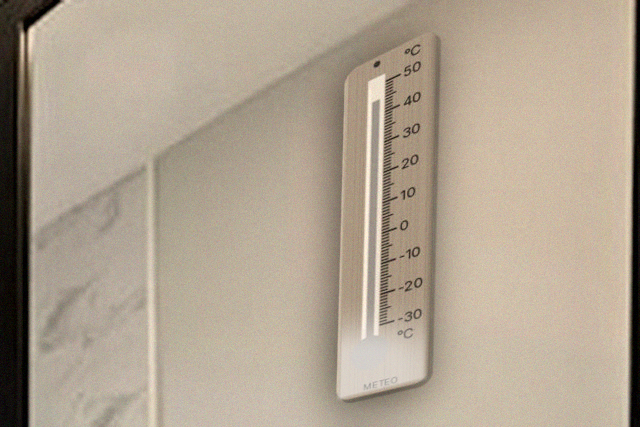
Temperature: 45 °C
